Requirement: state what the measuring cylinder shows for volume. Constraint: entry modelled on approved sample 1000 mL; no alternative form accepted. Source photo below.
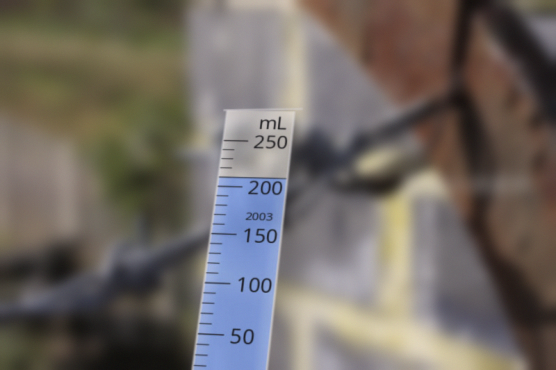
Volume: 210 mL
